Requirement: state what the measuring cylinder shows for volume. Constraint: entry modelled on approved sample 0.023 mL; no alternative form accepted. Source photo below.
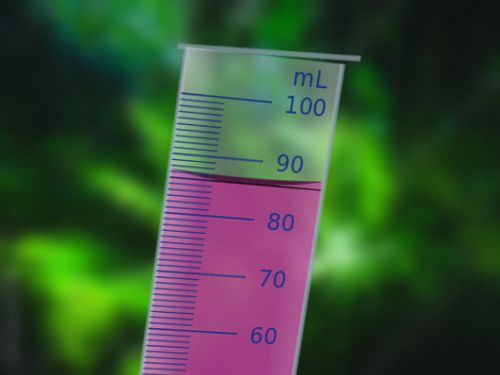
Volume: 86 mL
